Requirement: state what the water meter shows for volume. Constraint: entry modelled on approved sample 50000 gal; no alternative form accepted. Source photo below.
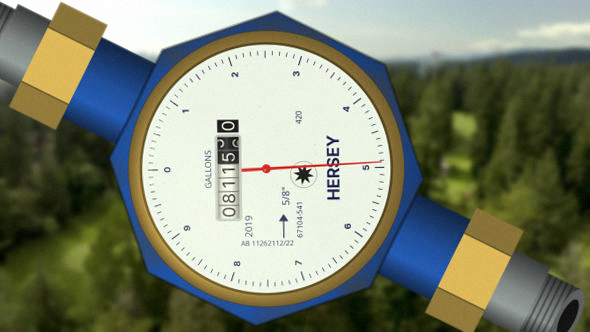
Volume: 811554.9 gal
